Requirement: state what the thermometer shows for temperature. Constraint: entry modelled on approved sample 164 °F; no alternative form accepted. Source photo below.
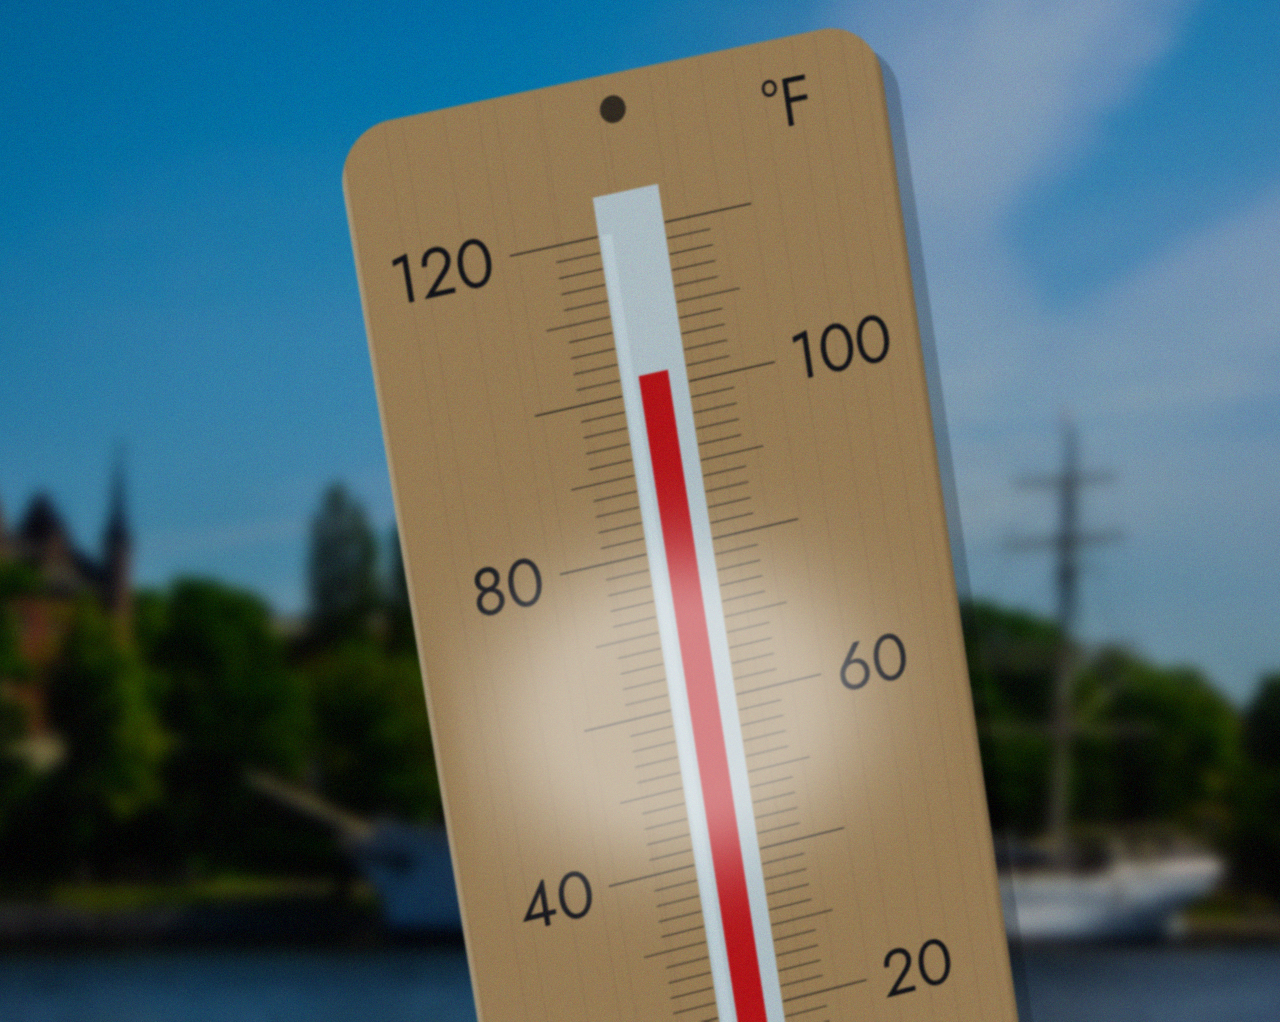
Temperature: 102 °F
